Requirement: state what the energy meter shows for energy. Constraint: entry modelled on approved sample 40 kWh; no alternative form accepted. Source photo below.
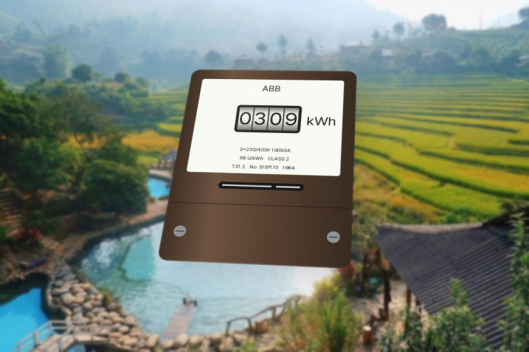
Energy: 309 kWh
